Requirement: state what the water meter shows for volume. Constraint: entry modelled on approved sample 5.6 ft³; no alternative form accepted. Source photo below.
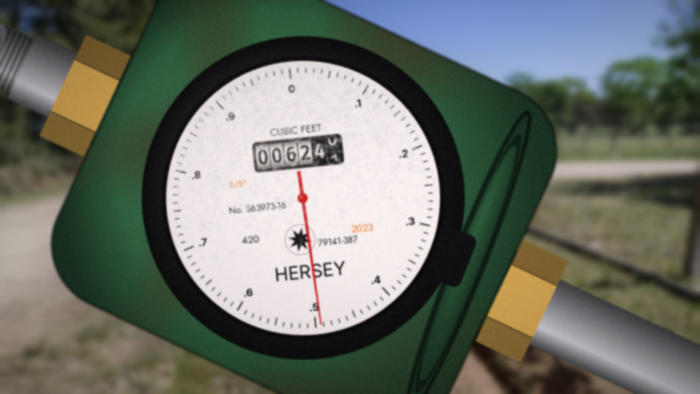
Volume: 6240.49 ft³
